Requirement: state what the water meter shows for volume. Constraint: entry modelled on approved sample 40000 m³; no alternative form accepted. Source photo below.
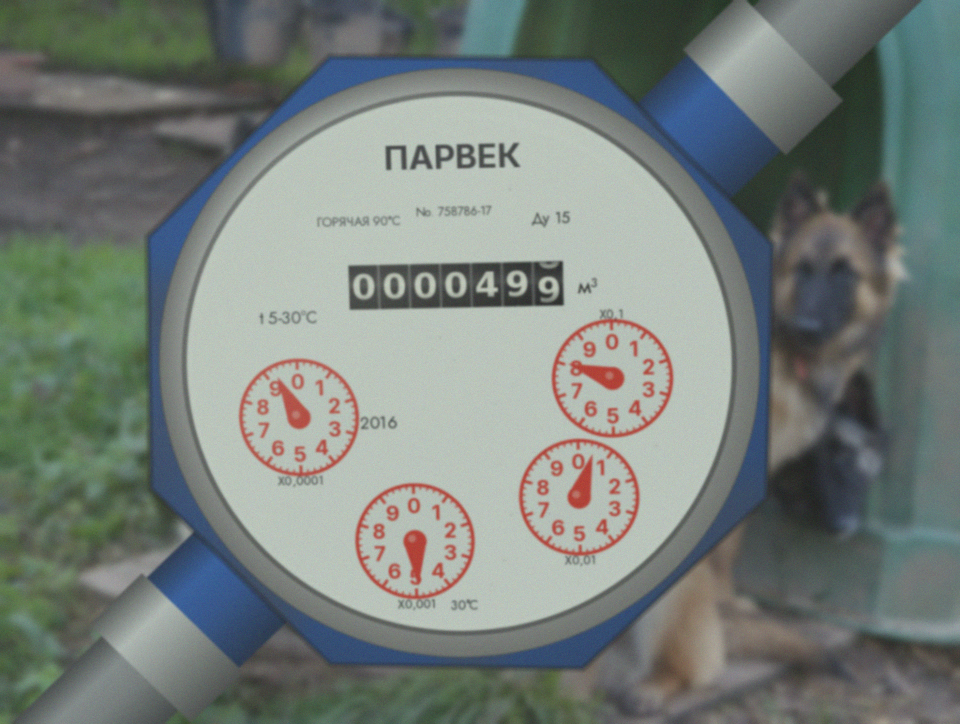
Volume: 498.8049 m³
